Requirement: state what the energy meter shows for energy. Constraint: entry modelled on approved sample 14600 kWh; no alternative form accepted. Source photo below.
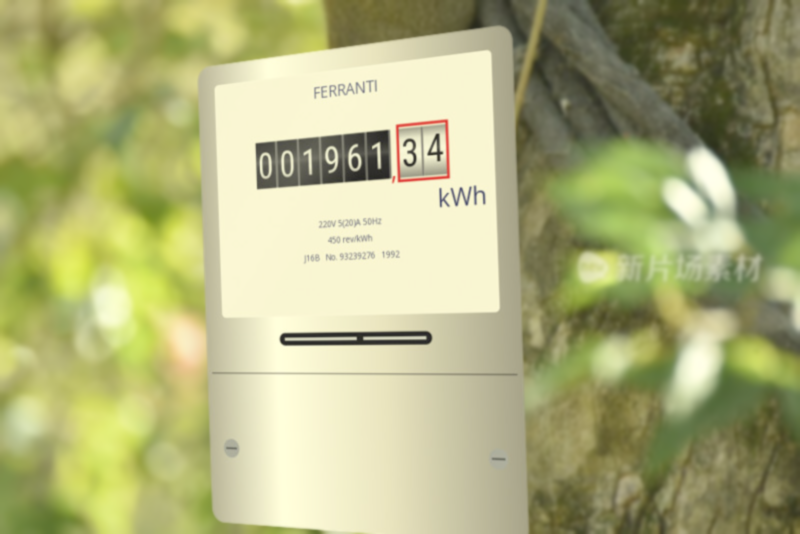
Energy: 1961.34 kWh
